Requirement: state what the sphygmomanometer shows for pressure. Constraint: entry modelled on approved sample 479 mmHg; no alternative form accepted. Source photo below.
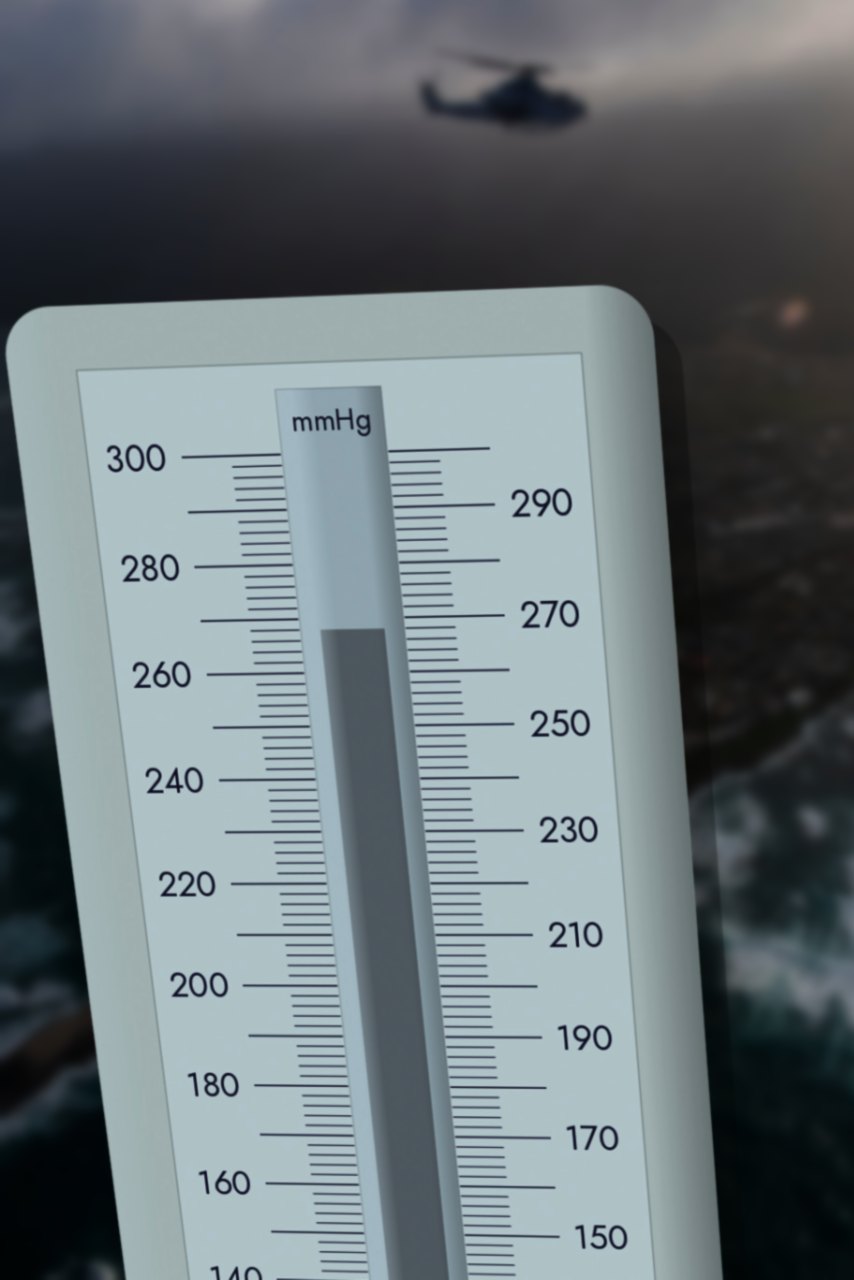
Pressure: 268 mmHg
